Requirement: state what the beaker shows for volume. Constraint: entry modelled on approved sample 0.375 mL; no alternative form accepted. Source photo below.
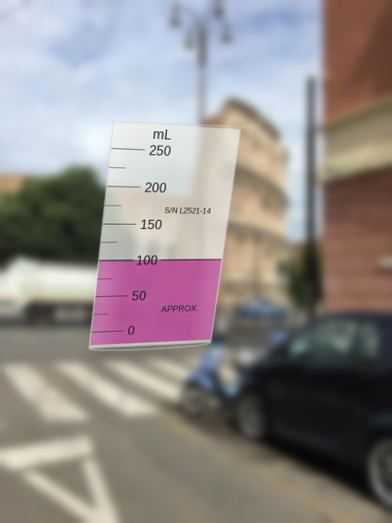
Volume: 100 mL
